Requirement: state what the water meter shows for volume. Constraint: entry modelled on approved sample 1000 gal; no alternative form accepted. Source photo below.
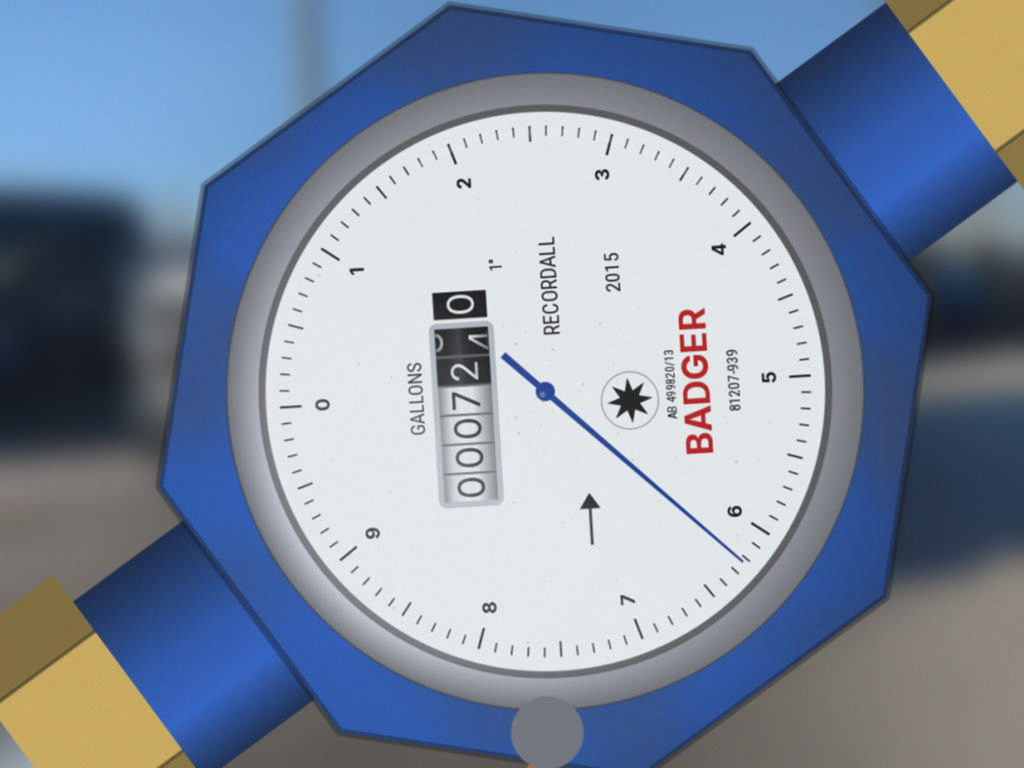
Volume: 7236.2 gal
